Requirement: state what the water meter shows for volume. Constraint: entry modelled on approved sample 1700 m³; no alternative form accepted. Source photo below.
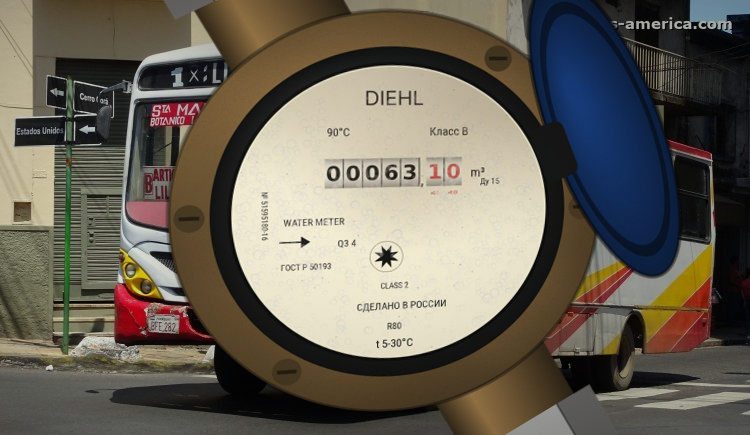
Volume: 63.10 m³
